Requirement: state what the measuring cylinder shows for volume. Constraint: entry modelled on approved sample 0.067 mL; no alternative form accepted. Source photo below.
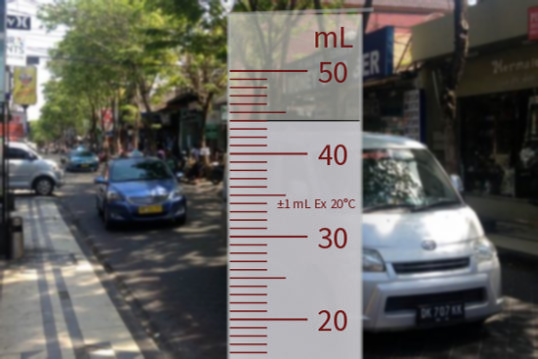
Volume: 44 mL
